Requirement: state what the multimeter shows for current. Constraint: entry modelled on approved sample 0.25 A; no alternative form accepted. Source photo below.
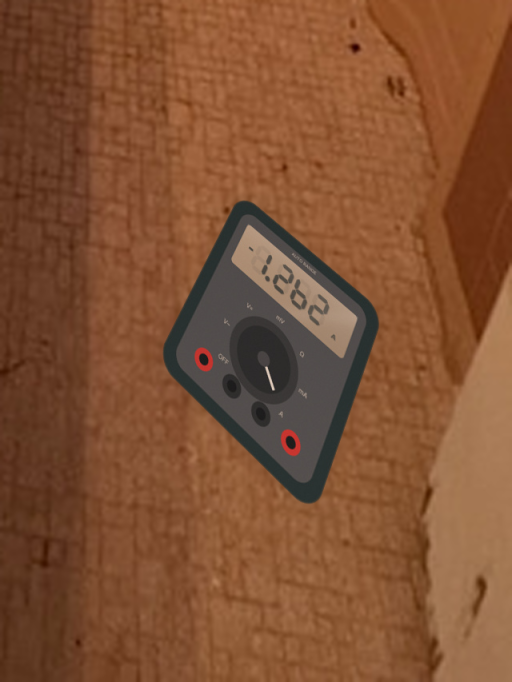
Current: -1.262 A
